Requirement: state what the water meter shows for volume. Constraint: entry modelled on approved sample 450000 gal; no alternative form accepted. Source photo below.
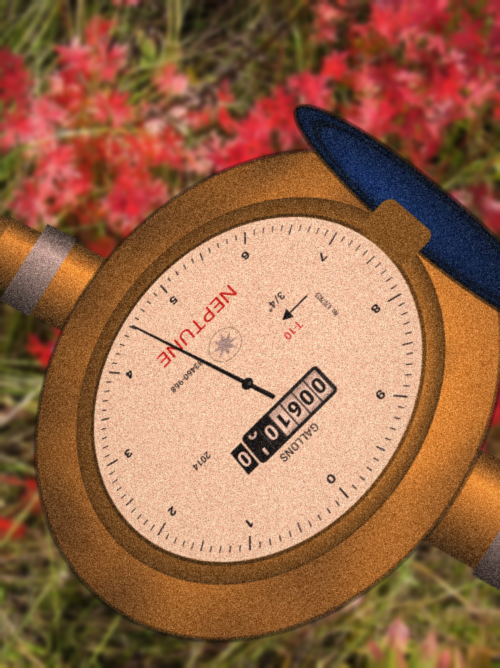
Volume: 61014.5 gal
